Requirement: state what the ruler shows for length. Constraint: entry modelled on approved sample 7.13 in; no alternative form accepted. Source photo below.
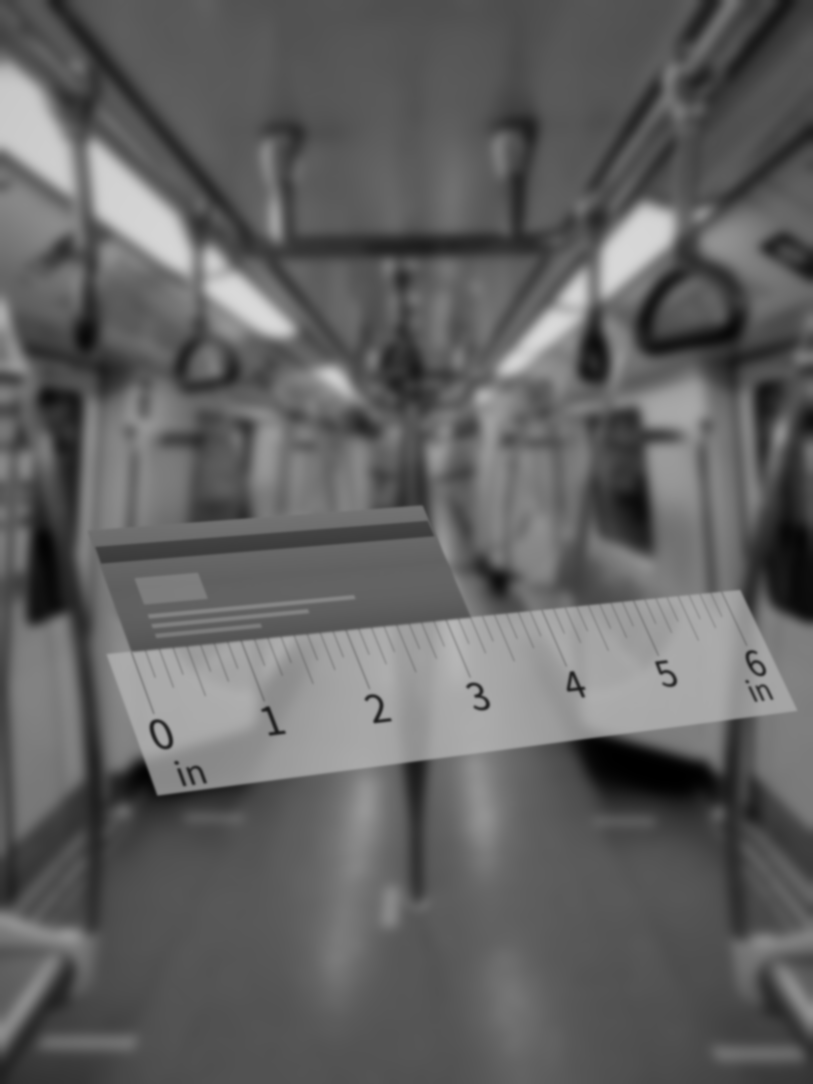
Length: 3.25 in
